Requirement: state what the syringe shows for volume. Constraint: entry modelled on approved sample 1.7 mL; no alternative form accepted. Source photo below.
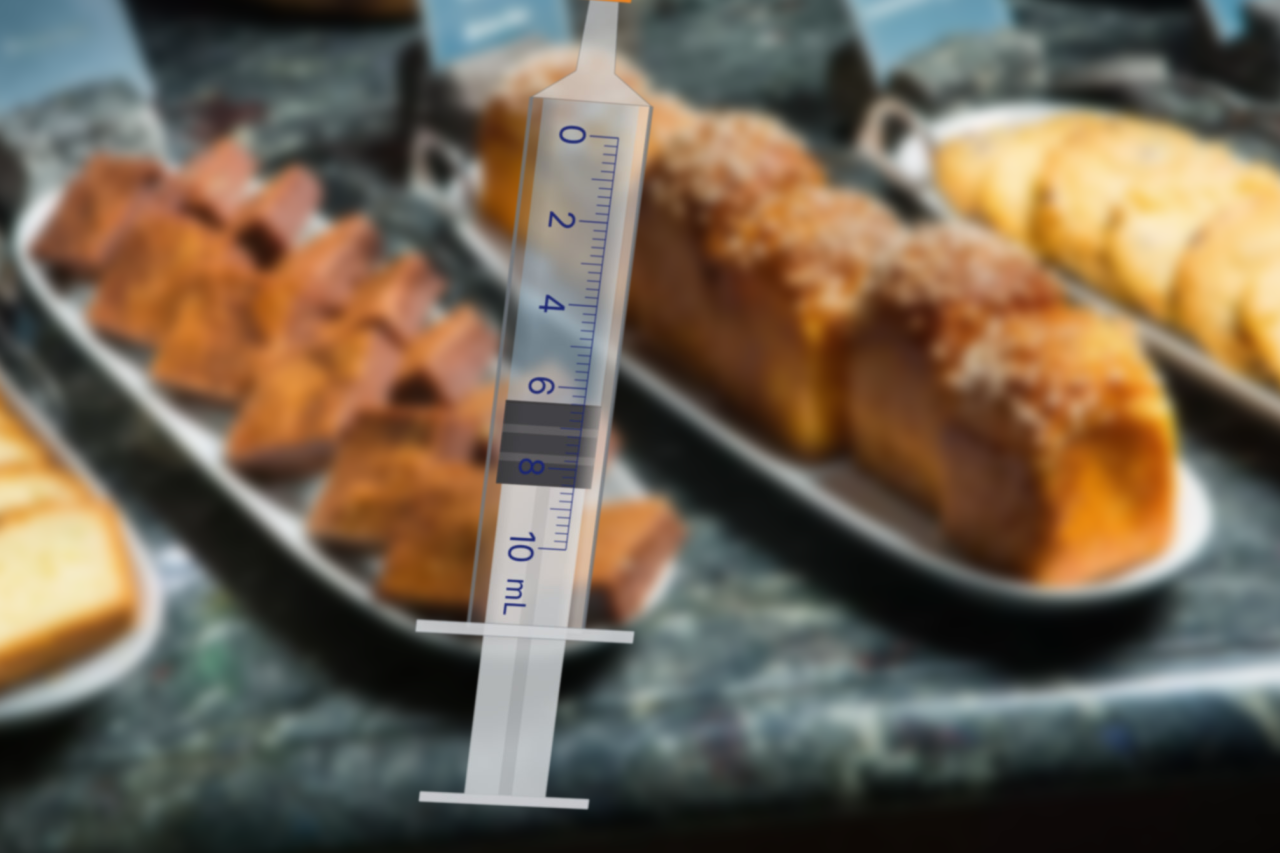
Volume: 6.4 mL
